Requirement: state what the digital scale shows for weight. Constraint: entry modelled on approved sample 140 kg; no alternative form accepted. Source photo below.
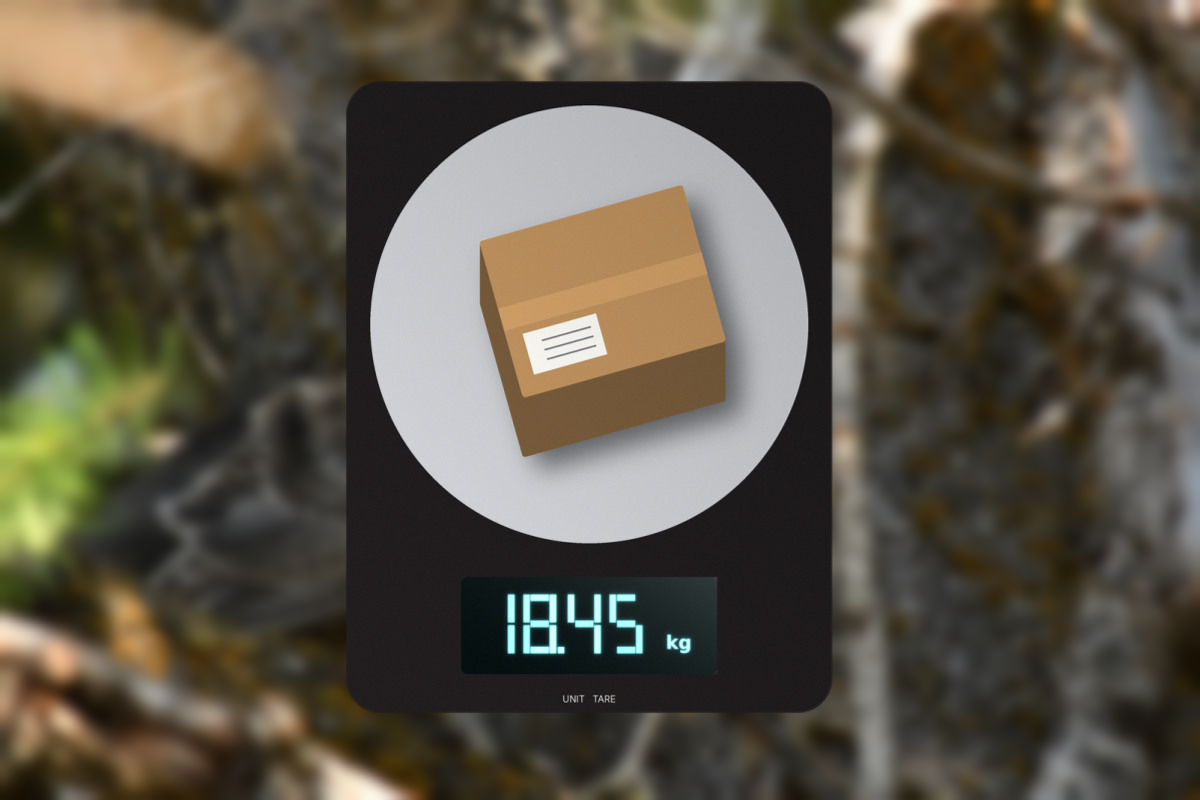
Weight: 18.45 kg
